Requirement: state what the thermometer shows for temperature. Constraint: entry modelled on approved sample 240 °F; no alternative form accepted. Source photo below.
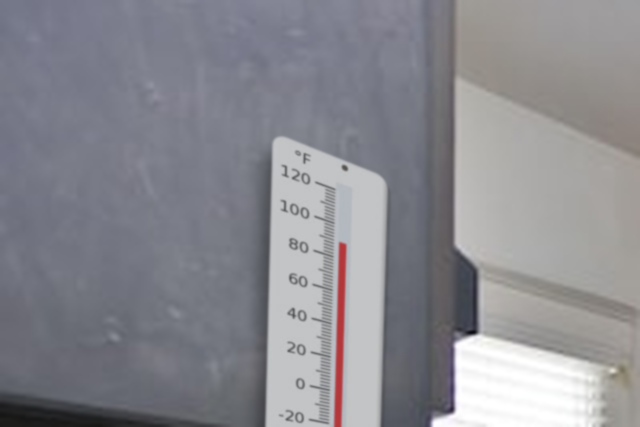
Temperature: 90 °F
